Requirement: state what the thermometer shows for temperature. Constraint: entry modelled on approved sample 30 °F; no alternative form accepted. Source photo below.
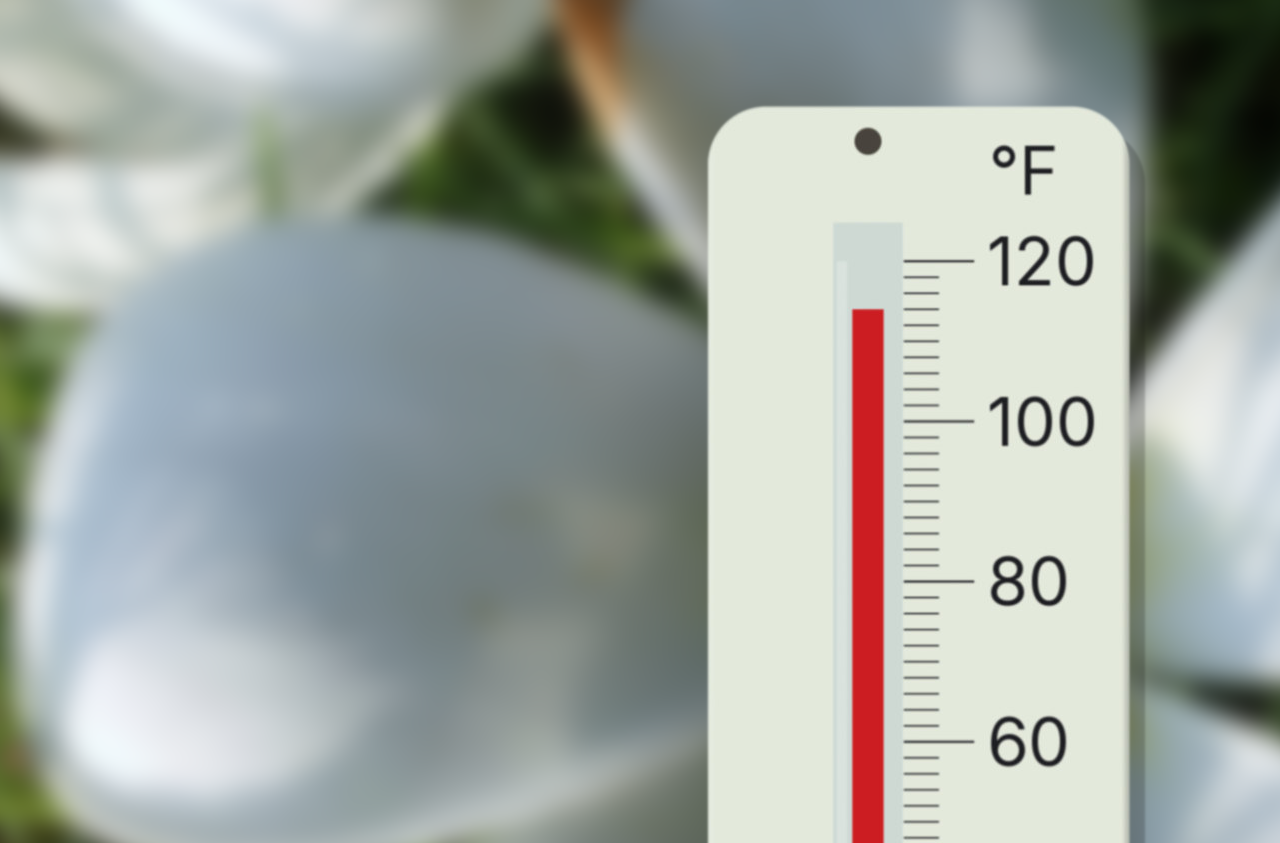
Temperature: 114 °F
